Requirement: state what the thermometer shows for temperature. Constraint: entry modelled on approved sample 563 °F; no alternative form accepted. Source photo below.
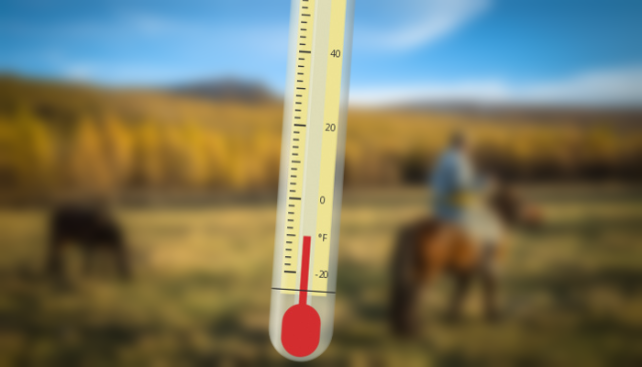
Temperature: -10 °F
